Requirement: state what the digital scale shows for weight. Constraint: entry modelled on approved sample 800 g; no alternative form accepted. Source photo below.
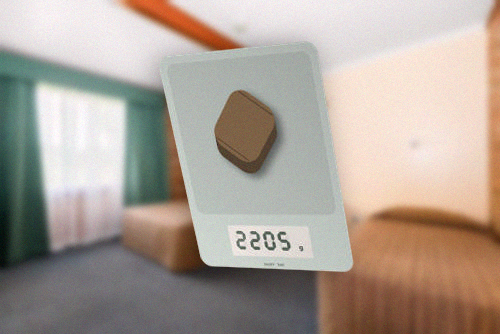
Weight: 2205 g
